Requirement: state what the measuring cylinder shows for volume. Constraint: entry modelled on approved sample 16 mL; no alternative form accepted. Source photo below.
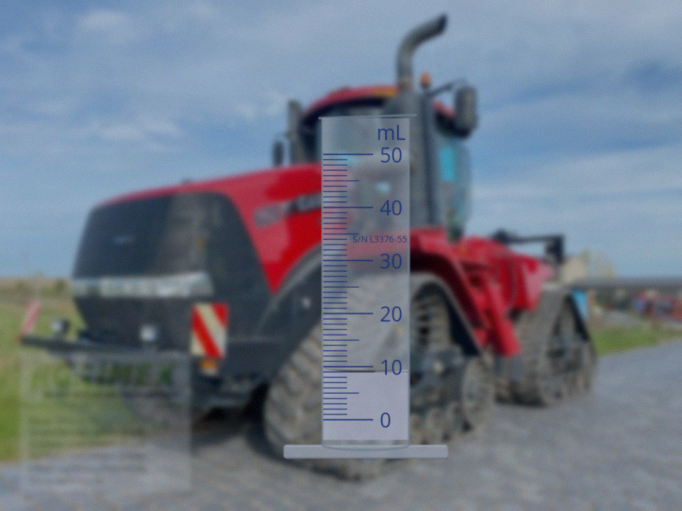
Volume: 9 mL
